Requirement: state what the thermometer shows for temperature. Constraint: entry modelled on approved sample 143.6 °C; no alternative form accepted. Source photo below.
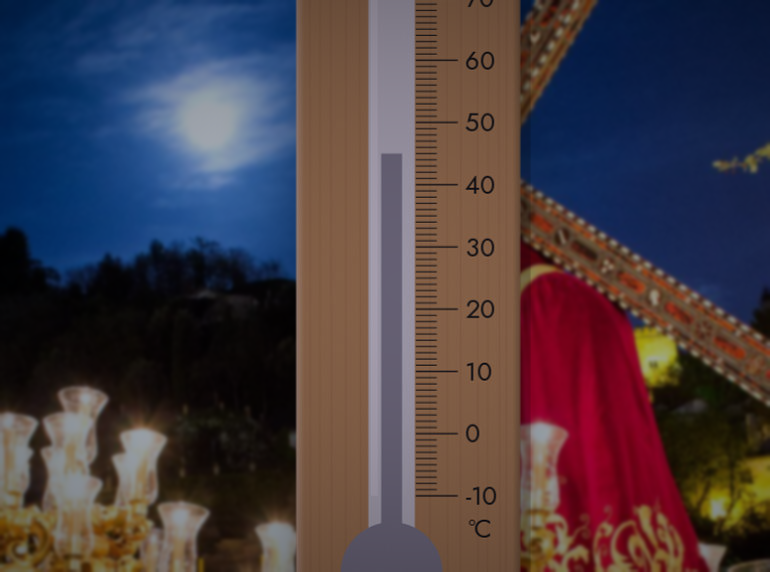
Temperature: 45 °C
